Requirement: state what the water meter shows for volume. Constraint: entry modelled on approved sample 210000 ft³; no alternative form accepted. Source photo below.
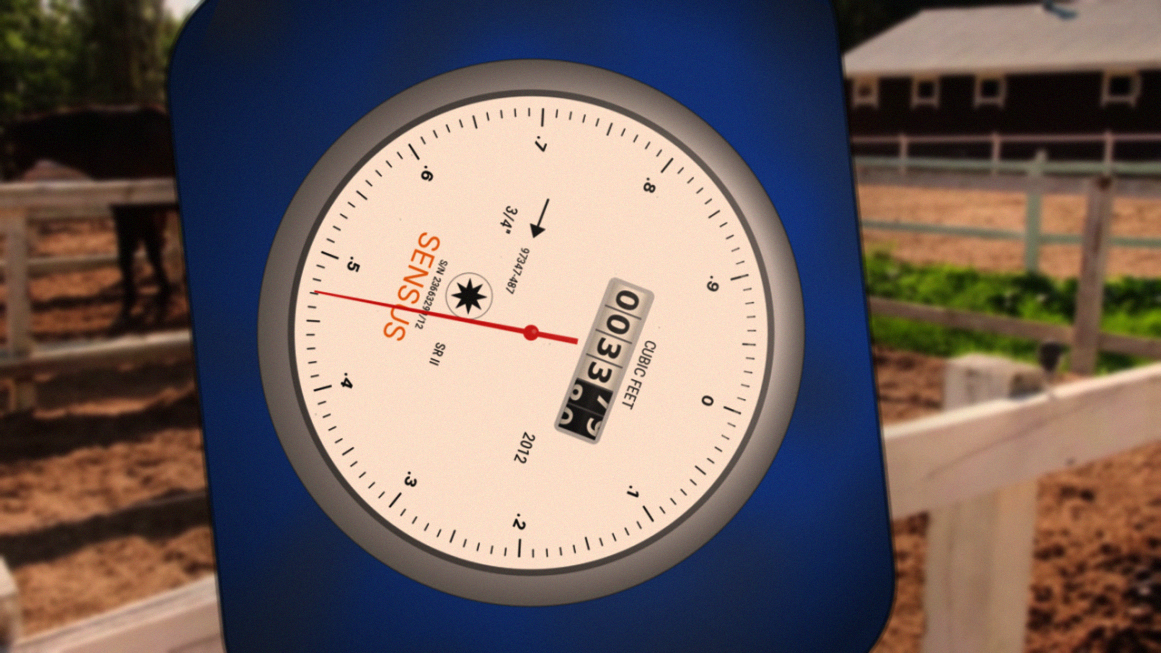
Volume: 3379.47 ft³
